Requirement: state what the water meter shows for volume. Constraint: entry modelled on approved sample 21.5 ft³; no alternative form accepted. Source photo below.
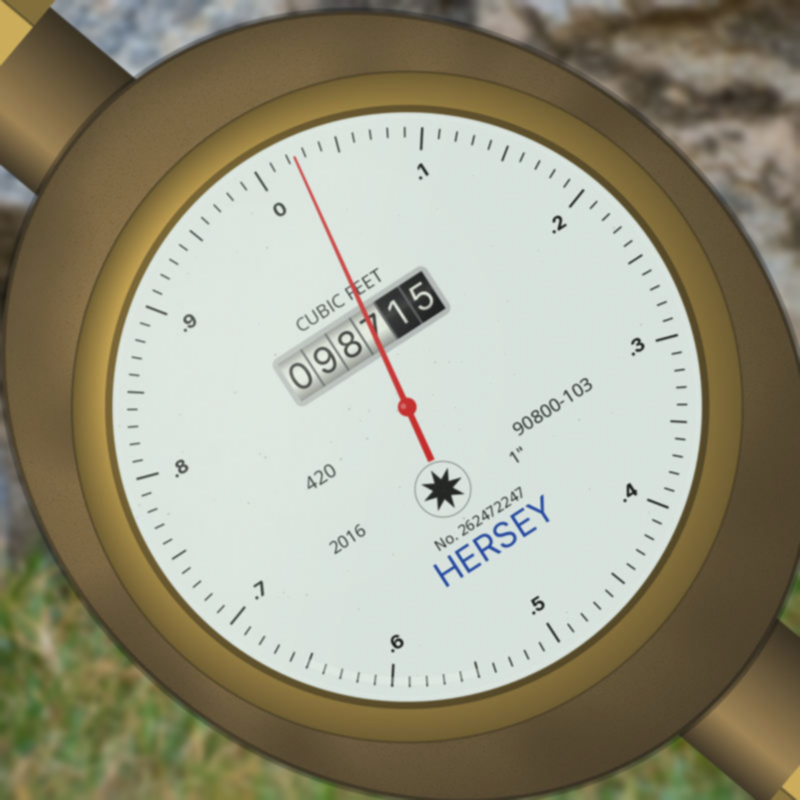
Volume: 98715.02 ft³
